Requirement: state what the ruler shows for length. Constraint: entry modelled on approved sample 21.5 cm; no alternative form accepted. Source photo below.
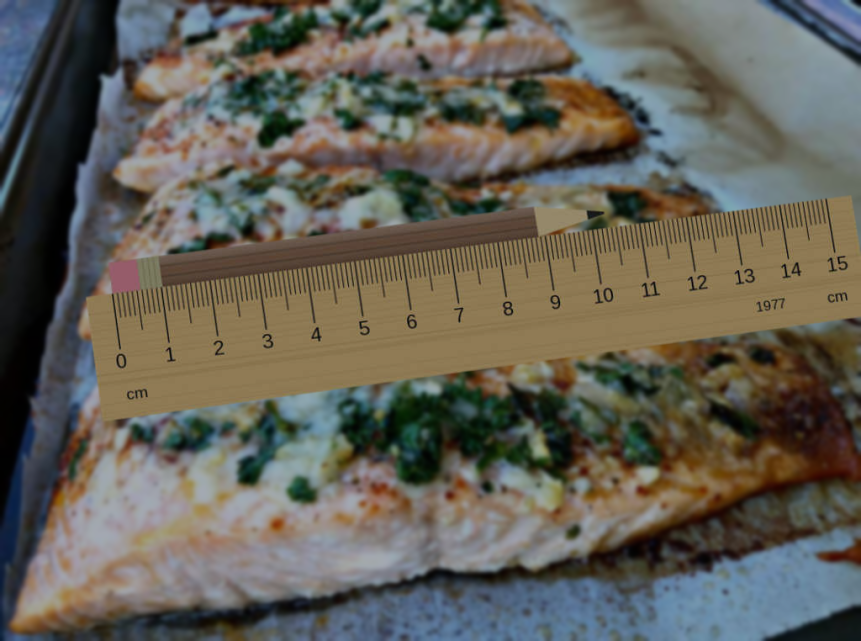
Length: 10.3 cm
